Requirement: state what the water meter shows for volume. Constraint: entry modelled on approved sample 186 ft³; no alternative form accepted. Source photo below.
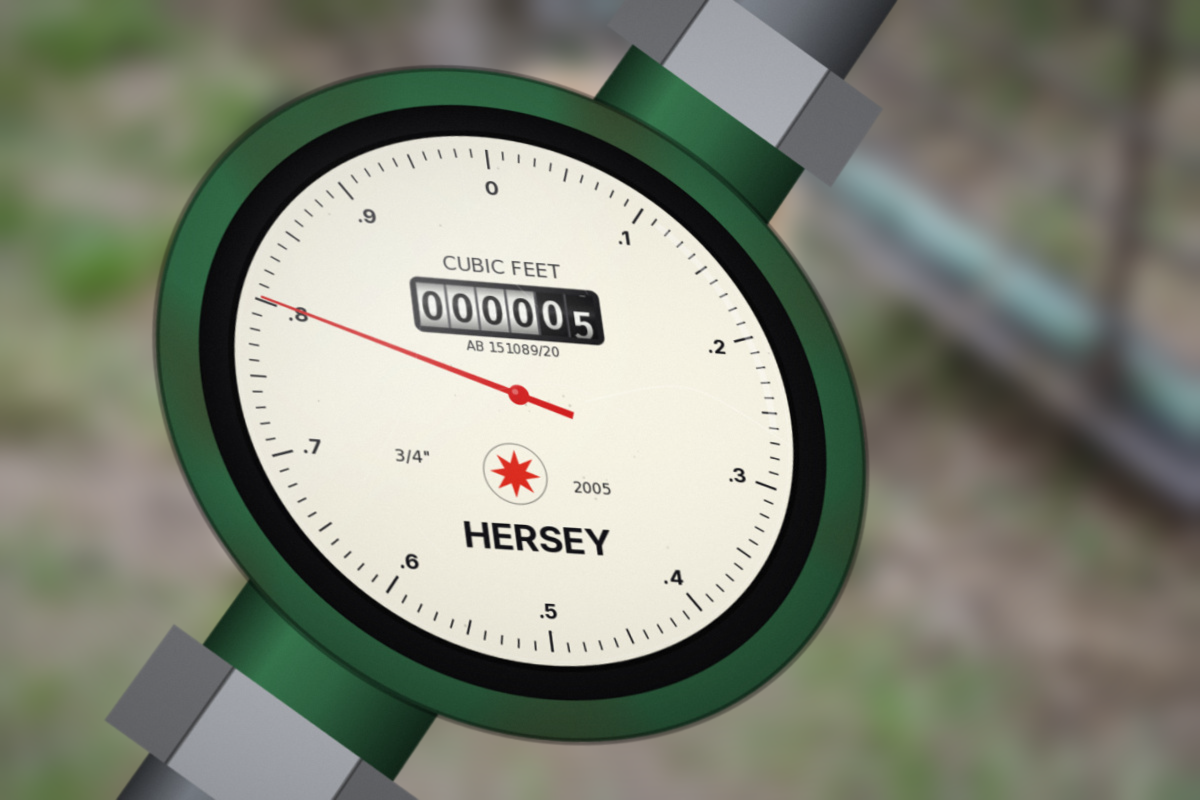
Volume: 4.80 ft³
